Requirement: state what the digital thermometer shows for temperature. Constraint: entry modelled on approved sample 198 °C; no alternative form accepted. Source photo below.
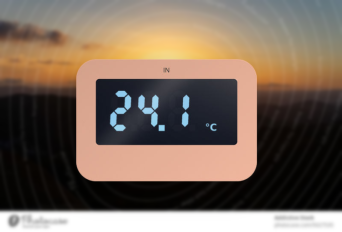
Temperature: 24.1 °C
